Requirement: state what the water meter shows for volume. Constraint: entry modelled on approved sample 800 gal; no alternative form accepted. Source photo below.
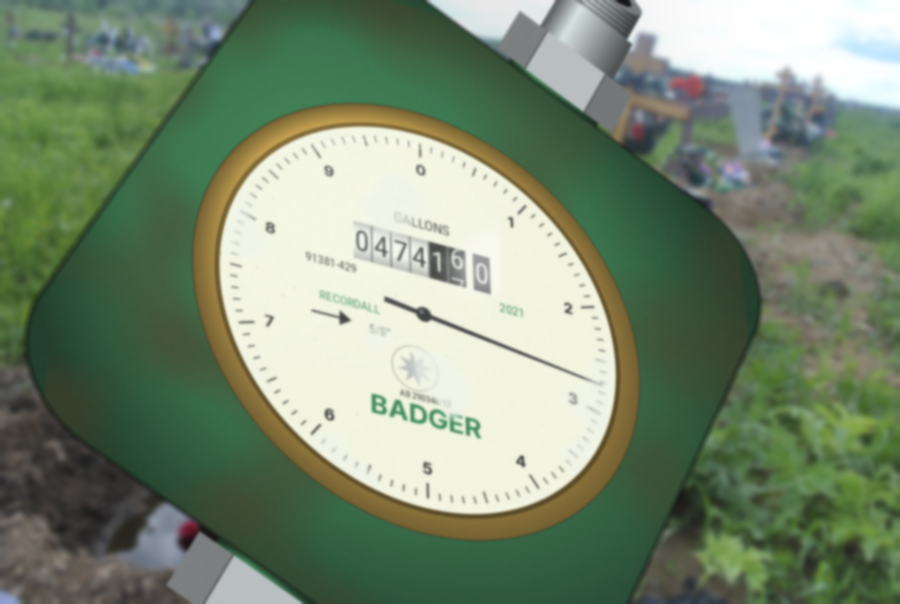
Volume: 474162.7 gal
